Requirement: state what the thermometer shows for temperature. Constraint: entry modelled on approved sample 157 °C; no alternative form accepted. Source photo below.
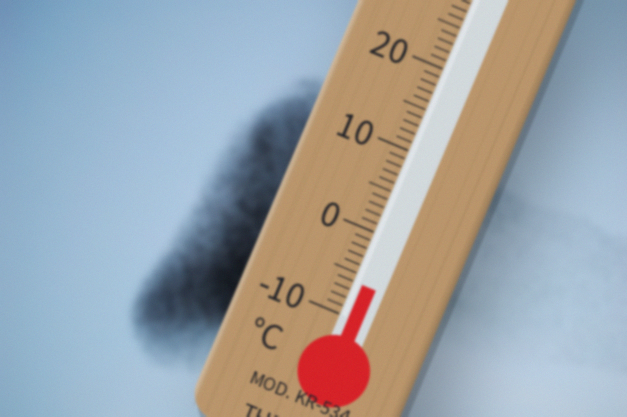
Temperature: -6 °C
